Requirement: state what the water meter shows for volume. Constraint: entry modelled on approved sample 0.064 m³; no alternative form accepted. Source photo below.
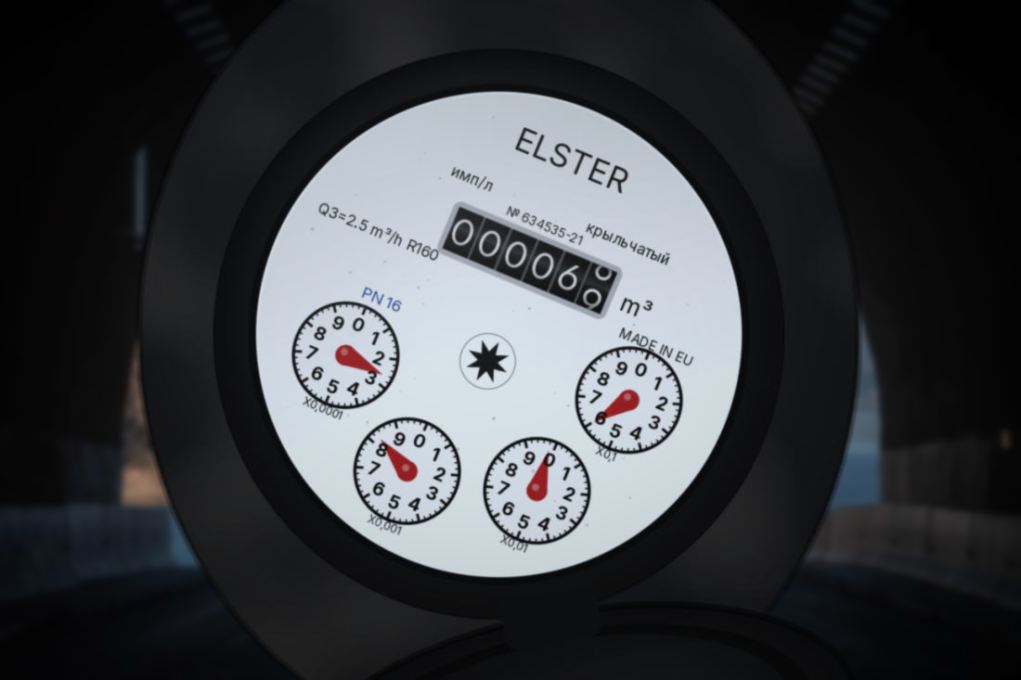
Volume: 68.5982 m³
